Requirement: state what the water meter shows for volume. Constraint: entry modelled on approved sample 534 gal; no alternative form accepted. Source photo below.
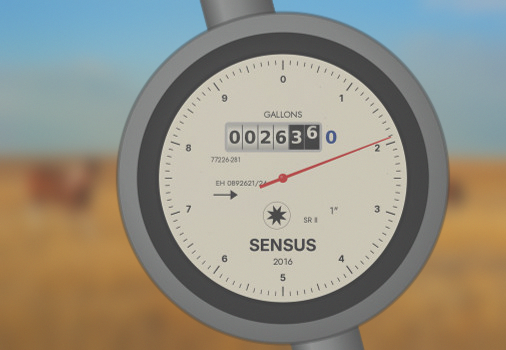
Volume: 26361.9 gal
